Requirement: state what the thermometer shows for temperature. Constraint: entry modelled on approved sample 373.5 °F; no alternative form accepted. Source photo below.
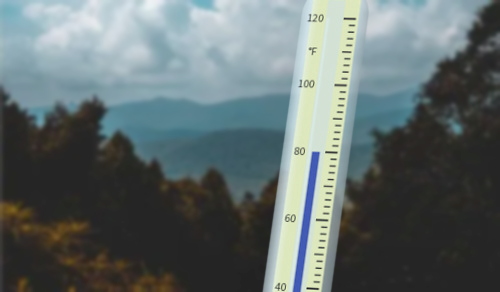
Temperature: 80 °F
